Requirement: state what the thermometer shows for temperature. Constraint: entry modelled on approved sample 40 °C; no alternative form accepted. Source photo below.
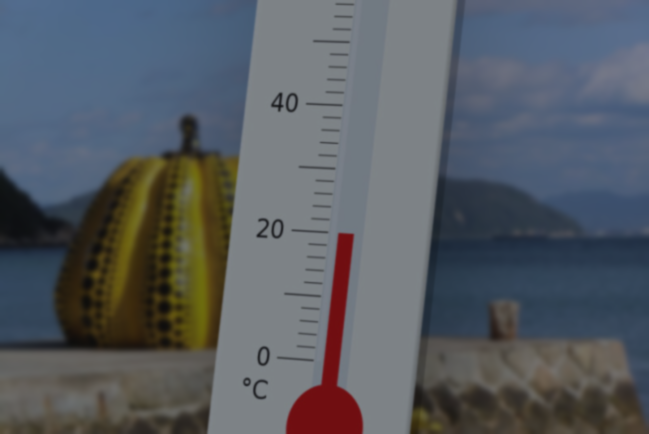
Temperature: 20 °C
